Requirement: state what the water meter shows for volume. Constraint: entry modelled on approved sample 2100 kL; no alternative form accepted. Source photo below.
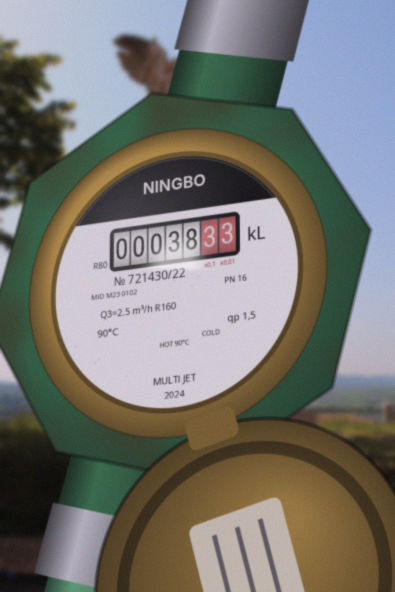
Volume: 38.33 kL
